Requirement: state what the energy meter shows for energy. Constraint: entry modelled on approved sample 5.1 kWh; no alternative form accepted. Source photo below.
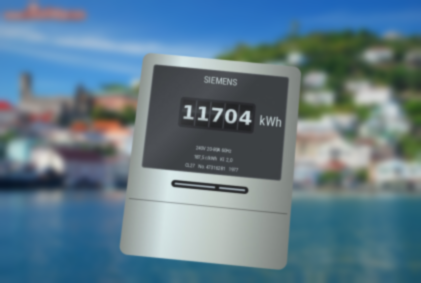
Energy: 11704 kWh
